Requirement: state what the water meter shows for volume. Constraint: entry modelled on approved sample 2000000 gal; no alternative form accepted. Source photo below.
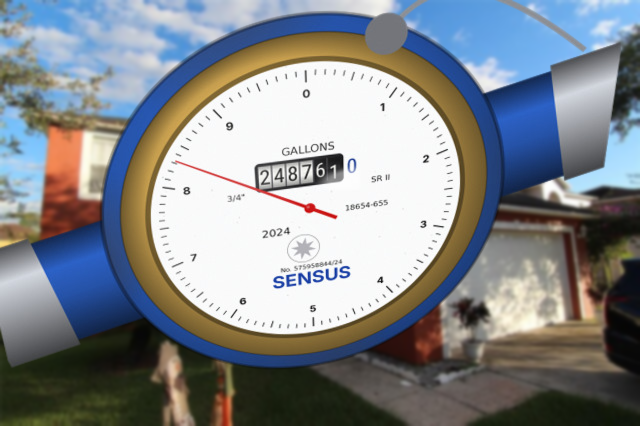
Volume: 2487608.3 gal
